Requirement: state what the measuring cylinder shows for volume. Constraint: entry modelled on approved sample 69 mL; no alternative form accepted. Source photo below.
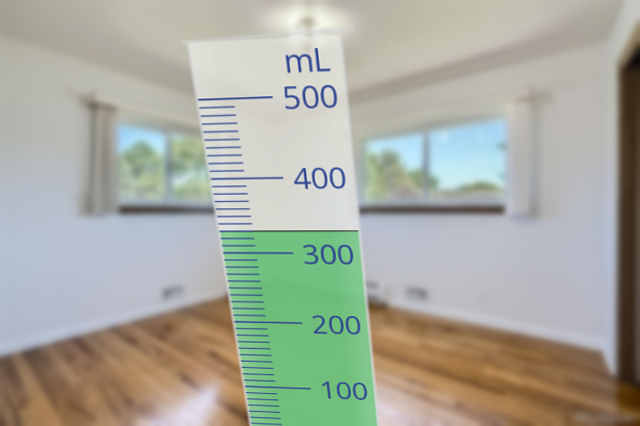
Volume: 330 mL
